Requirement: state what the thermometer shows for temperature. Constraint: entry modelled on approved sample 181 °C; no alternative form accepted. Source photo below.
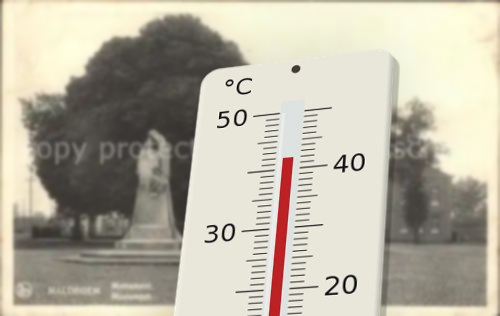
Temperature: 42 °C
